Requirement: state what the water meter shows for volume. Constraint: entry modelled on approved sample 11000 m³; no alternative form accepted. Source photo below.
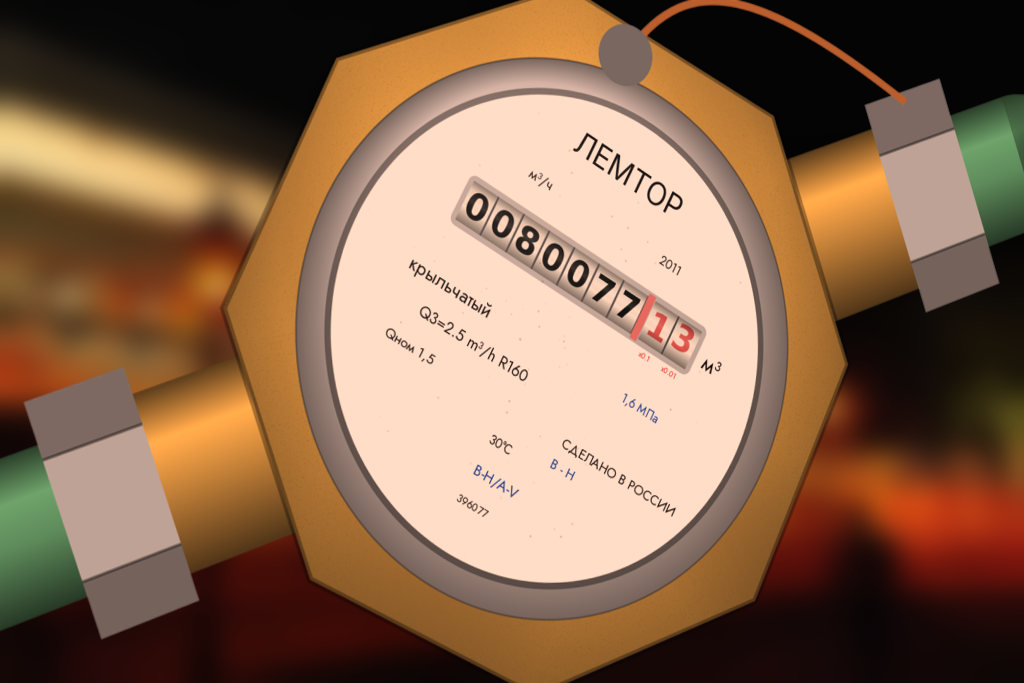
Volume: 80077.13 m³
